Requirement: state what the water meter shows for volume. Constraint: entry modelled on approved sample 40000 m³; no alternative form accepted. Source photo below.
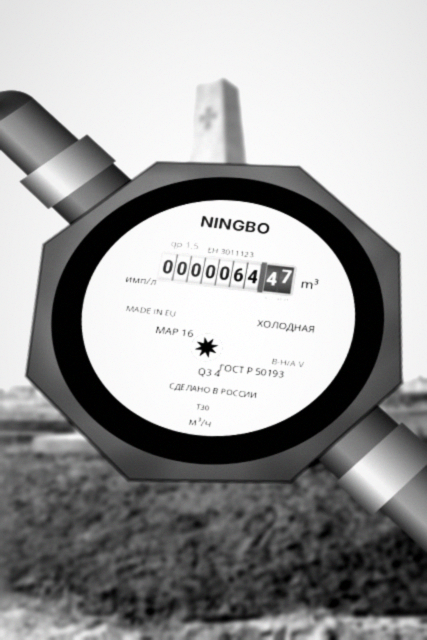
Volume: 64.47 m³
